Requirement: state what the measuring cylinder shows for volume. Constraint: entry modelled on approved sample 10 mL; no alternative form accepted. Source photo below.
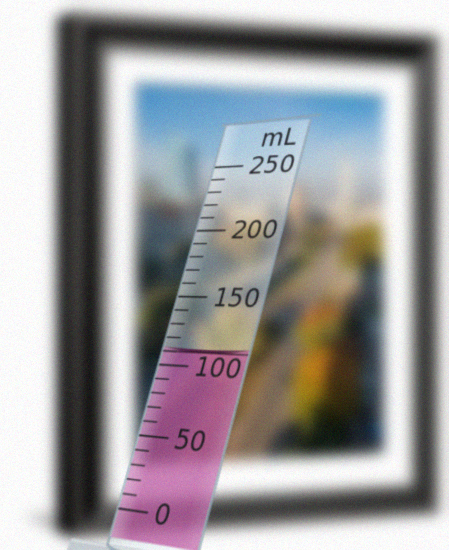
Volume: 110 mL
